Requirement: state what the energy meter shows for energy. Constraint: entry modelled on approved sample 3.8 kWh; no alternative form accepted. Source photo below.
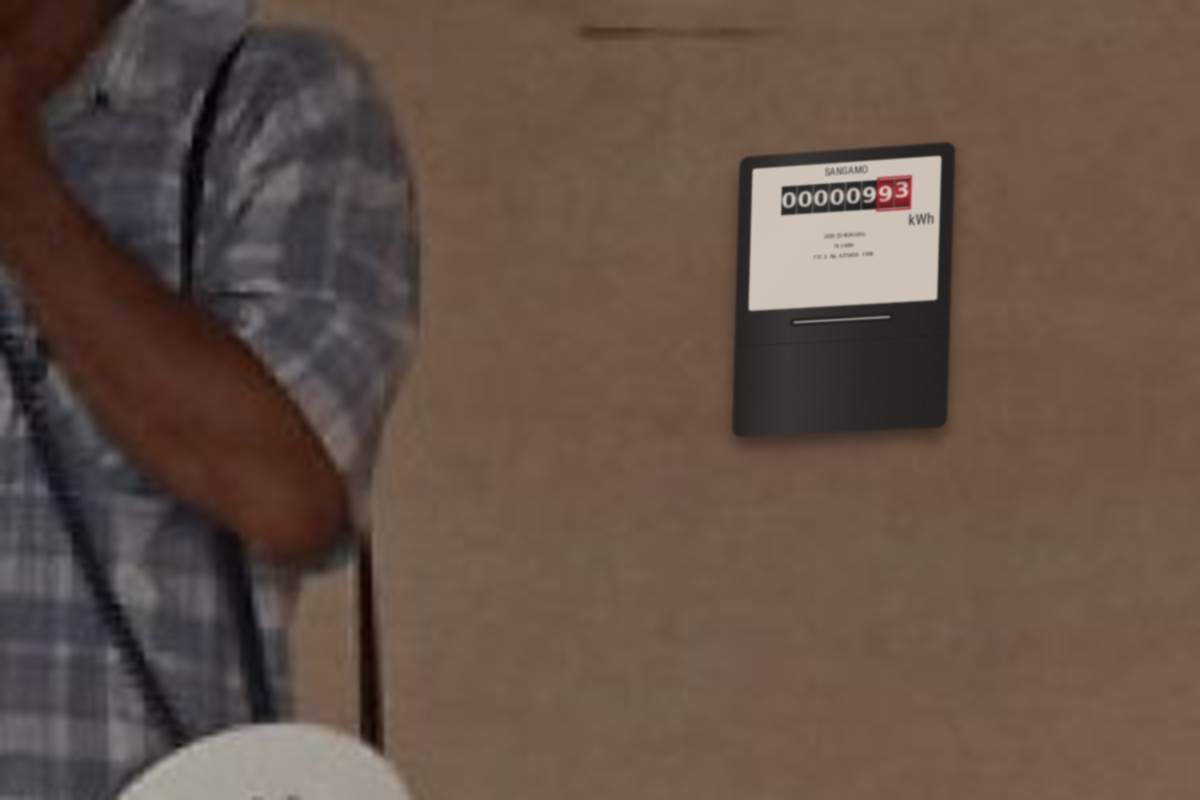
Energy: 9.93 kWh
